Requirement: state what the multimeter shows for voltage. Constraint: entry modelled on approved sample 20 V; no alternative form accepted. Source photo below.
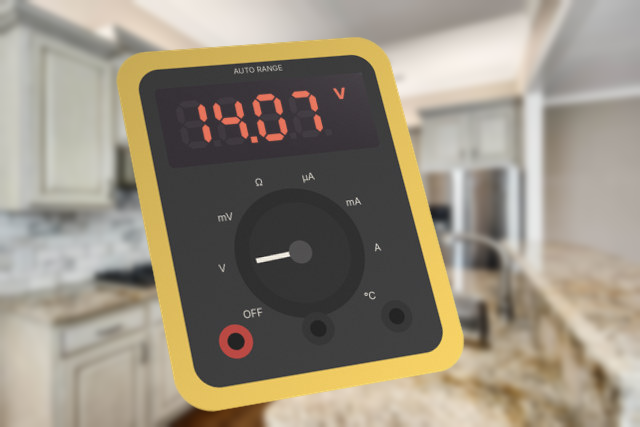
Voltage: 14.07 V
